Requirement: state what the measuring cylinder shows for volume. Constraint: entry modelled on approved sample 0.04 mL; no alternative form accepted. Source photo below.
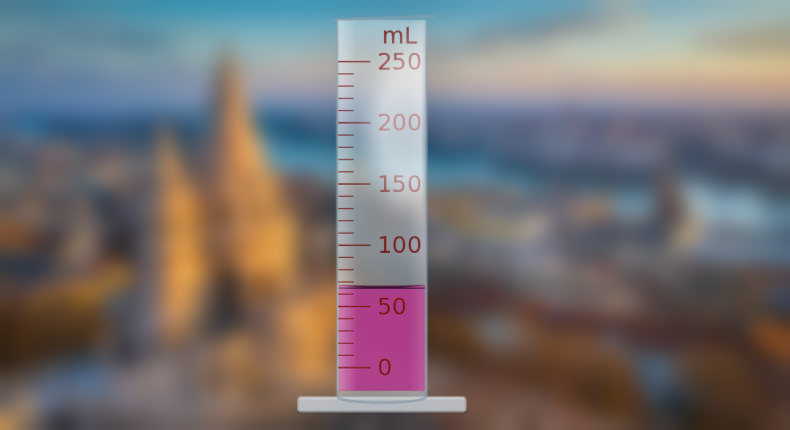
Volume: 65 mL
